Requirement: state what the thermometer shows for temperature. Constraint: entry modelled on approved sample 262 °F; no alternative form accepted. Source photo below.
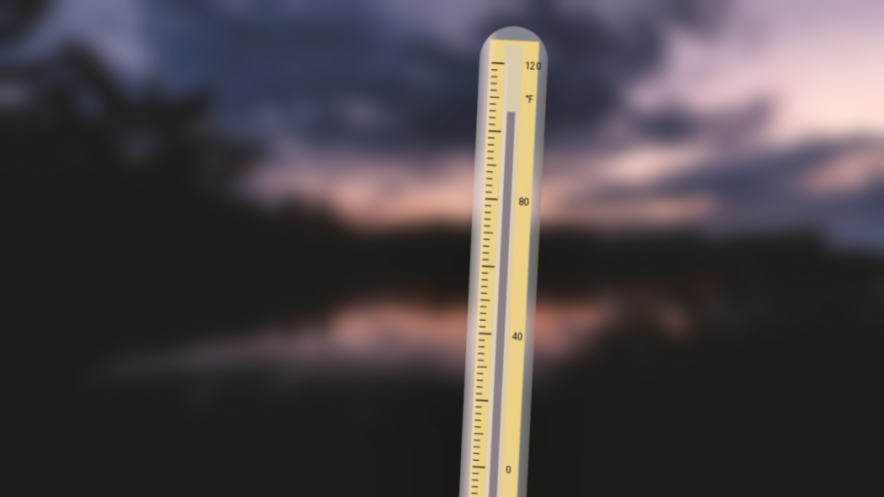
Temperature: 106 °F
